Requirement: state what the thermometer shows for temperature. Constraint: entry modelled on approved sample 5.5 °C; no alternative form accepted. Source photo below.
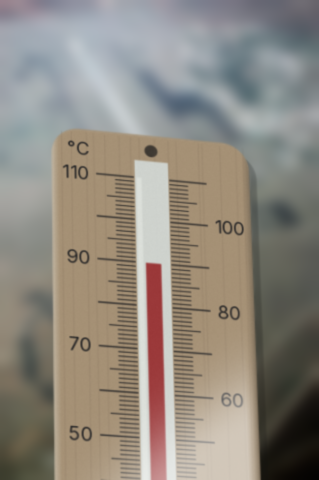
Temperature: 90 °C
